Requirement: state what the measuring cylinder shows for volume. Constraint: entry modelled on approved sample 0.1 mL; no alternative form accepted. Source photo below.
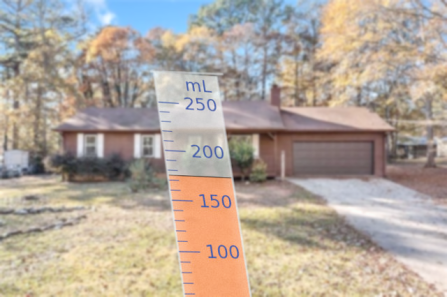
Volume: 175 mL
